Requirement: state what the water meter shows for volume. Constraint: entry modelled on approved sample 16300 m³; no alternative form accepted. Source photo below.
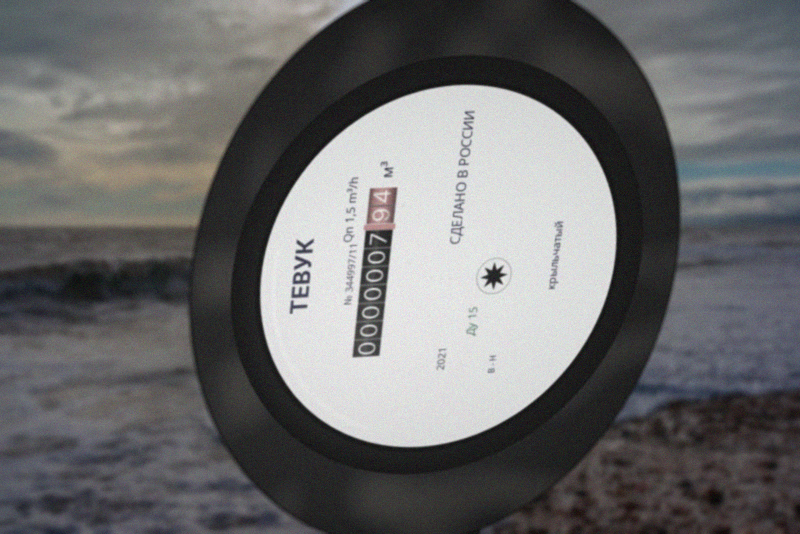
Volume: 7.94 m³
